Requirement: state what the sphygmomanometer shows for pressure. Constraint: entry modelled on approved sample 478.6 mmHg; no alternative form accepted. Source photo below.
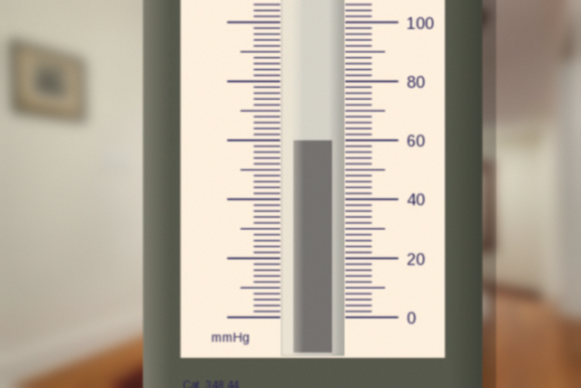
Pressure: 60 mmHg
